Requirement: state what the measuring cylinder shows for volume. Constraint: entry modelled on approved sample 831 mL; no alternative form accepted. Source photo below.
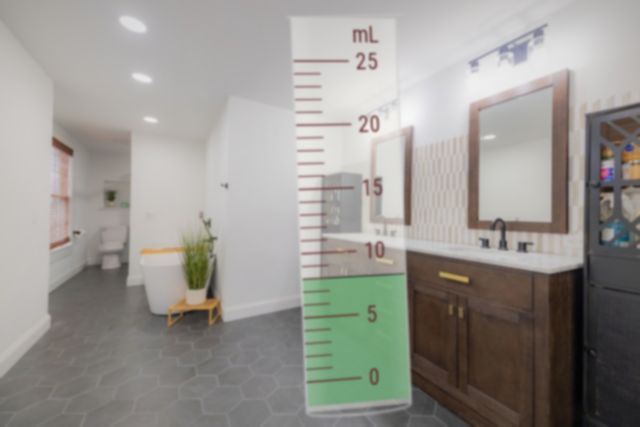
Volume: 8 mL
